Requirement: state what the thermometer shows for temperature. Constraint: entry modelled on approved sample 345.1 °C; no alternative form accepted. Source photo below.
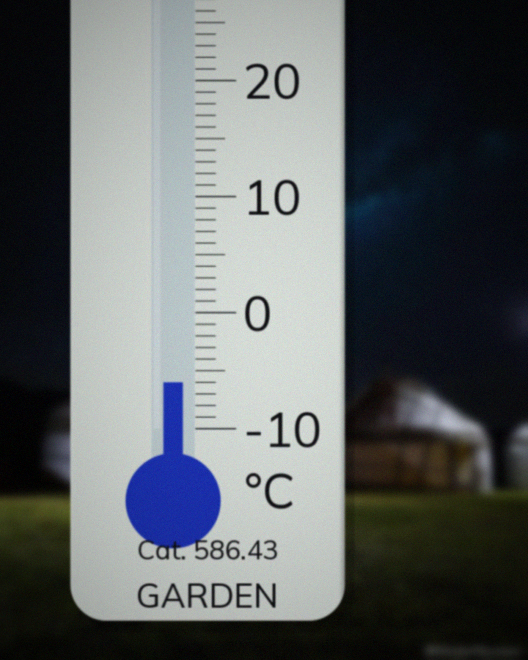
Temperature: -6 °C
